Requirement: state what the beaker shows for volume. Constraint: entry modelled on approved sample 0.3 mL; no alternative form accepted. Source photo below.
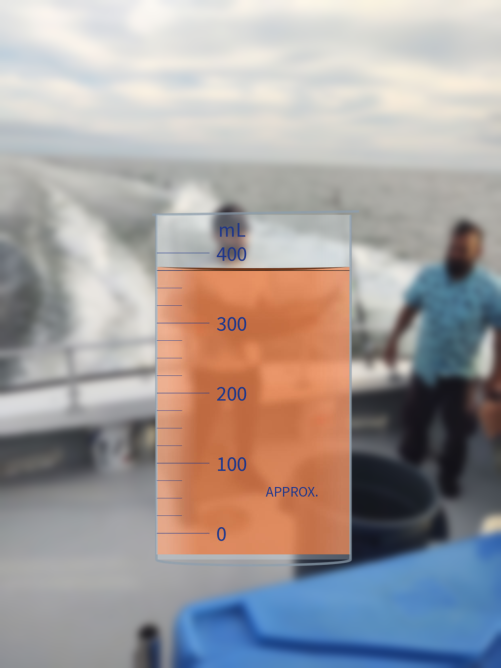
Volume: 375 mL
